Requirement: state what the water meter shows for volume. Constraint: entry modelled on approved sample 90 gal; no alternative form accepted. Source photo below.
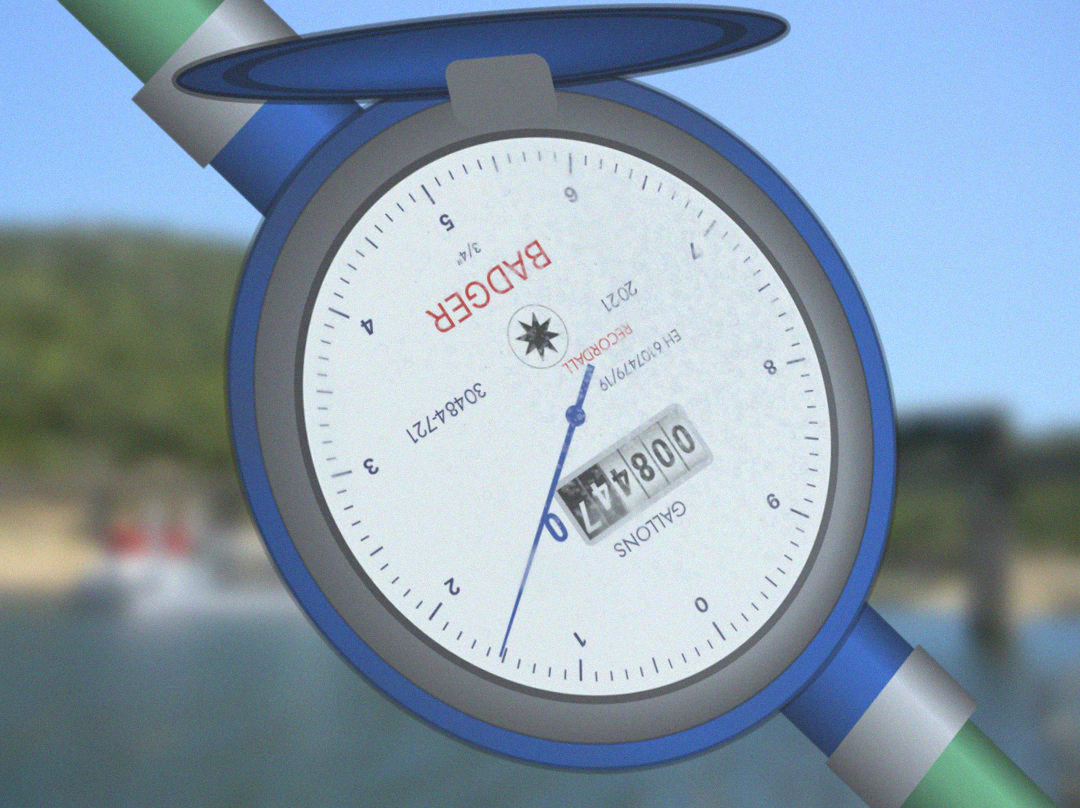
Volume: 84471.5 gal
